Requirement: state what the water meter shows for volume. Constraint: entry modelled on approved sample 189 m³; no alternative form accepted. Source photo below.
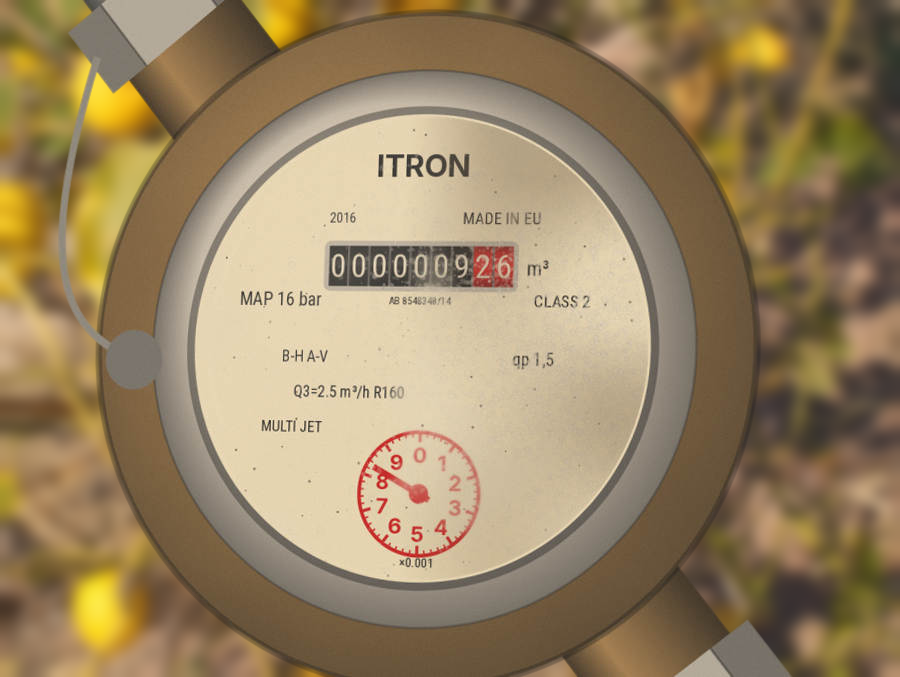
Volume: 9.268 m³
